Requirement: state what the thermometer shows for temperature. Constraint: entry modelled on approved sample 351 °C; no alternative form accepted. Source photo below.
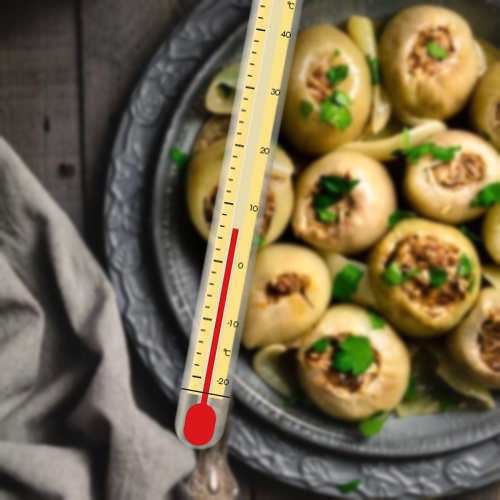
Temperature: 6 °C
